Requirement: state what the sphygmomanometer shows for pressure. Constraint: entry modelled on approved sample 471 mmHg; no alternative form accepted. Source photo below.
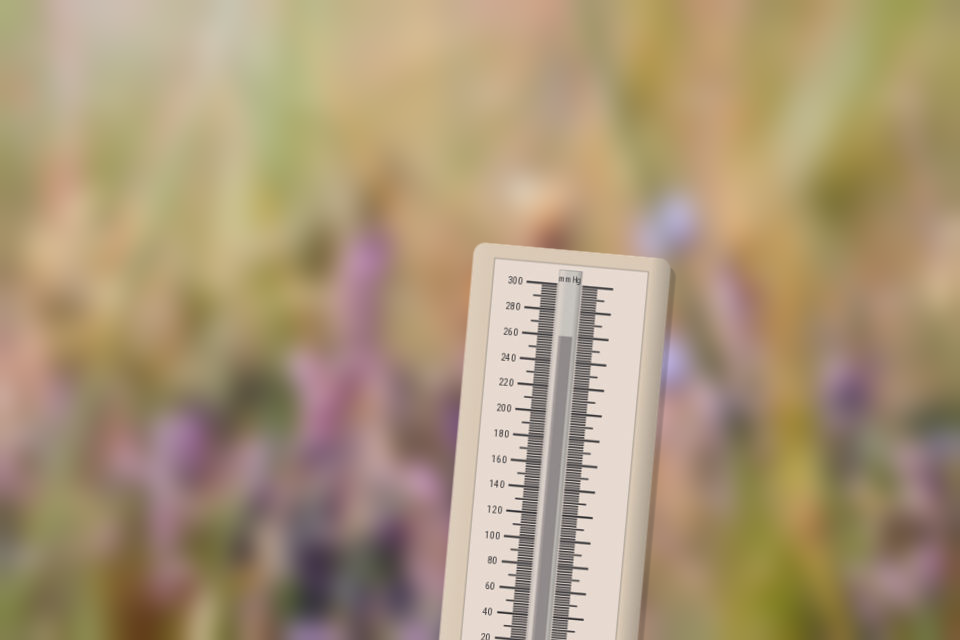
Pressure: 260 mmHg
